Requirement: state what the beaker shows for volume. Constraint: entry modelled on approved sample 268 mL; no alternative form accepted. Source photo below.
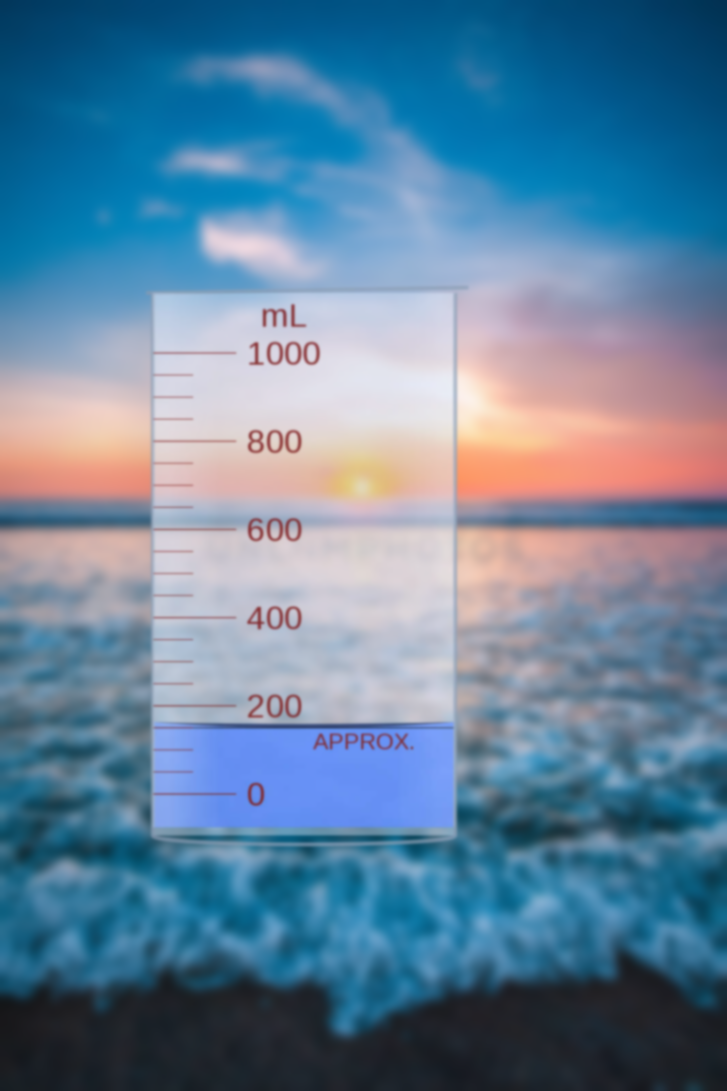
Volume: 150 mL
